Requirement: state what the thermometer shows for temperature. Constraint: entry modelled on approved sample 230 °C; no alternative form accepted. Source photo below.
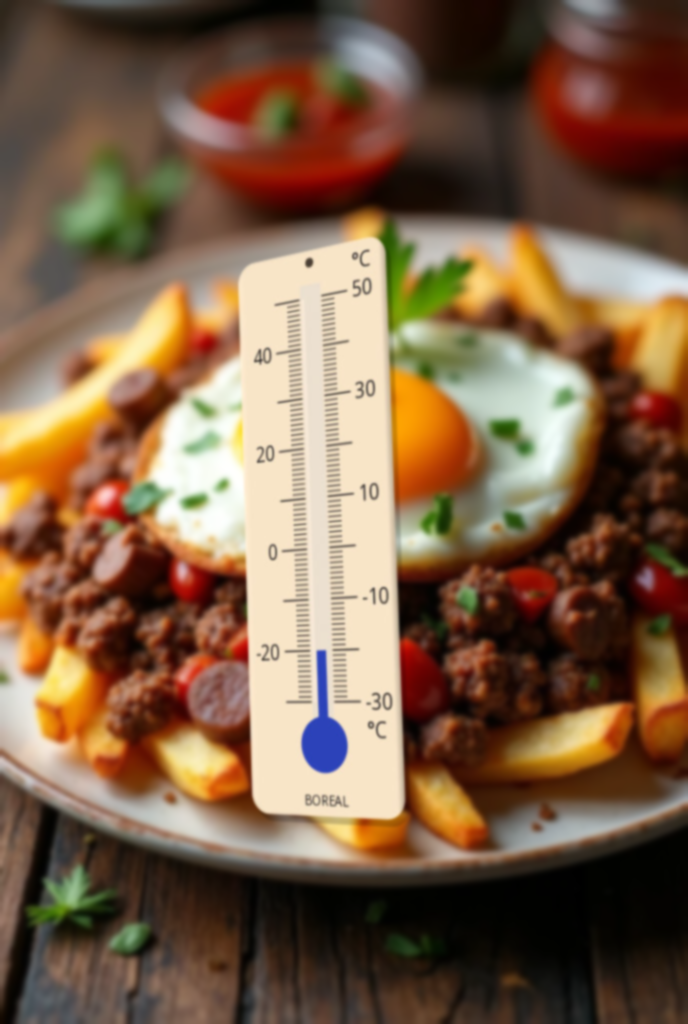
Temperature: -20 °C
